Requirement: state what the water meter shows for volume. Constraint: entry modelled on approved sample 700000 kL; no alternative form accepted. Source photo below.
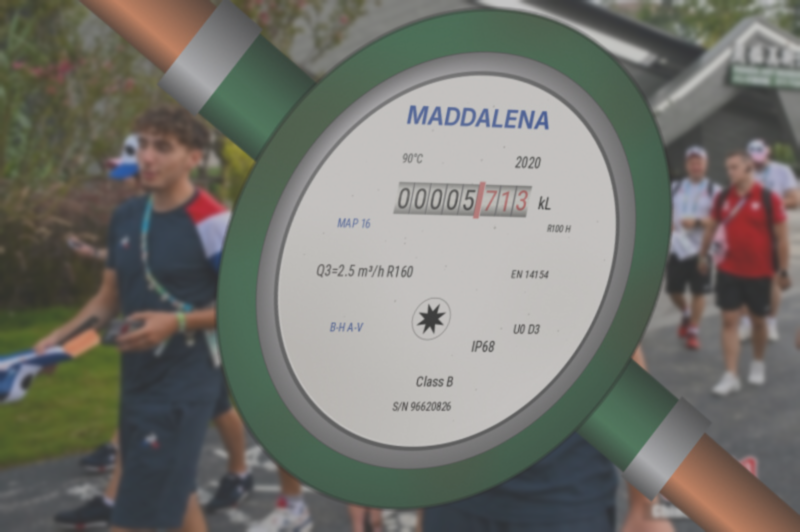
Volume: 5.713 kL
